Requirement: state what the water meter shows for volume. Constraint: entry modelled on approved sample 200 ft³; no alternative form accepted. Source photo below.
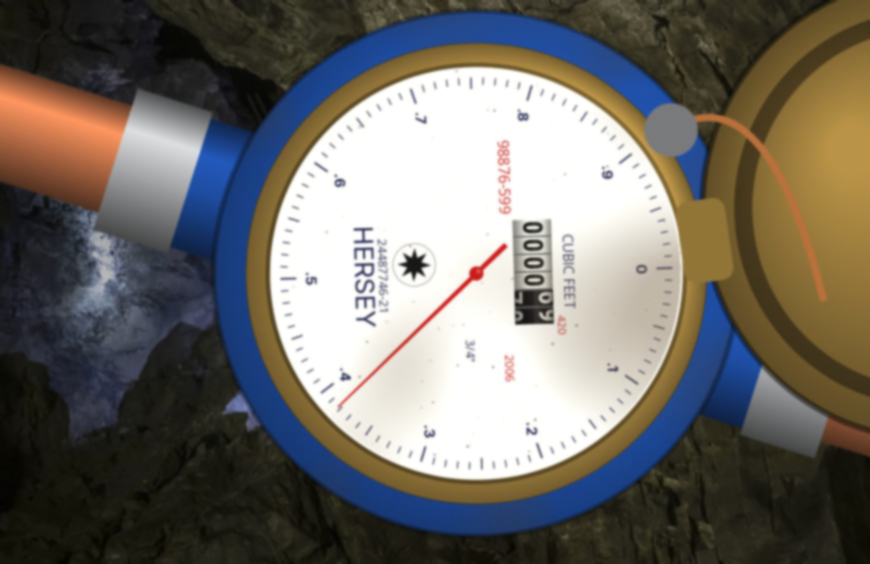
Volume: 69.38 ft³
